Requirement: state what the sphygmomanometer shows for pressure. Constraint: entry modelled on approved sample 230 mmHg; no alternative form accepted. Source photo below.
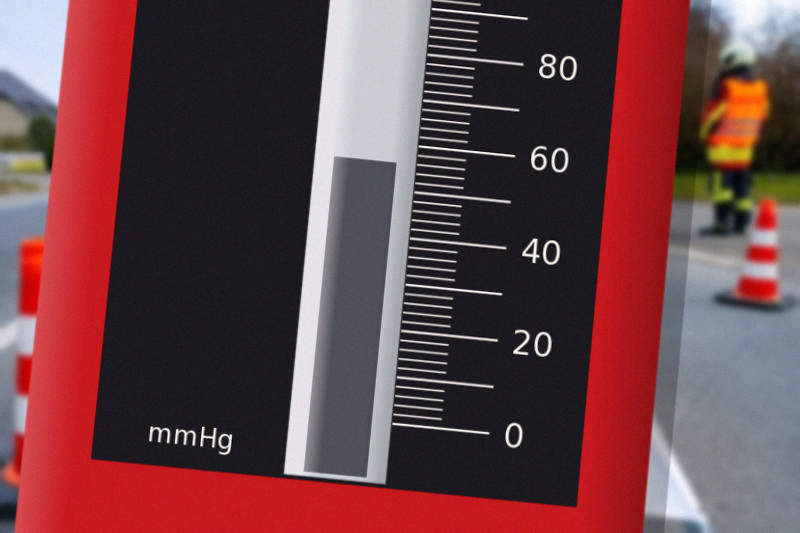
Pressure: 56 mmHg
